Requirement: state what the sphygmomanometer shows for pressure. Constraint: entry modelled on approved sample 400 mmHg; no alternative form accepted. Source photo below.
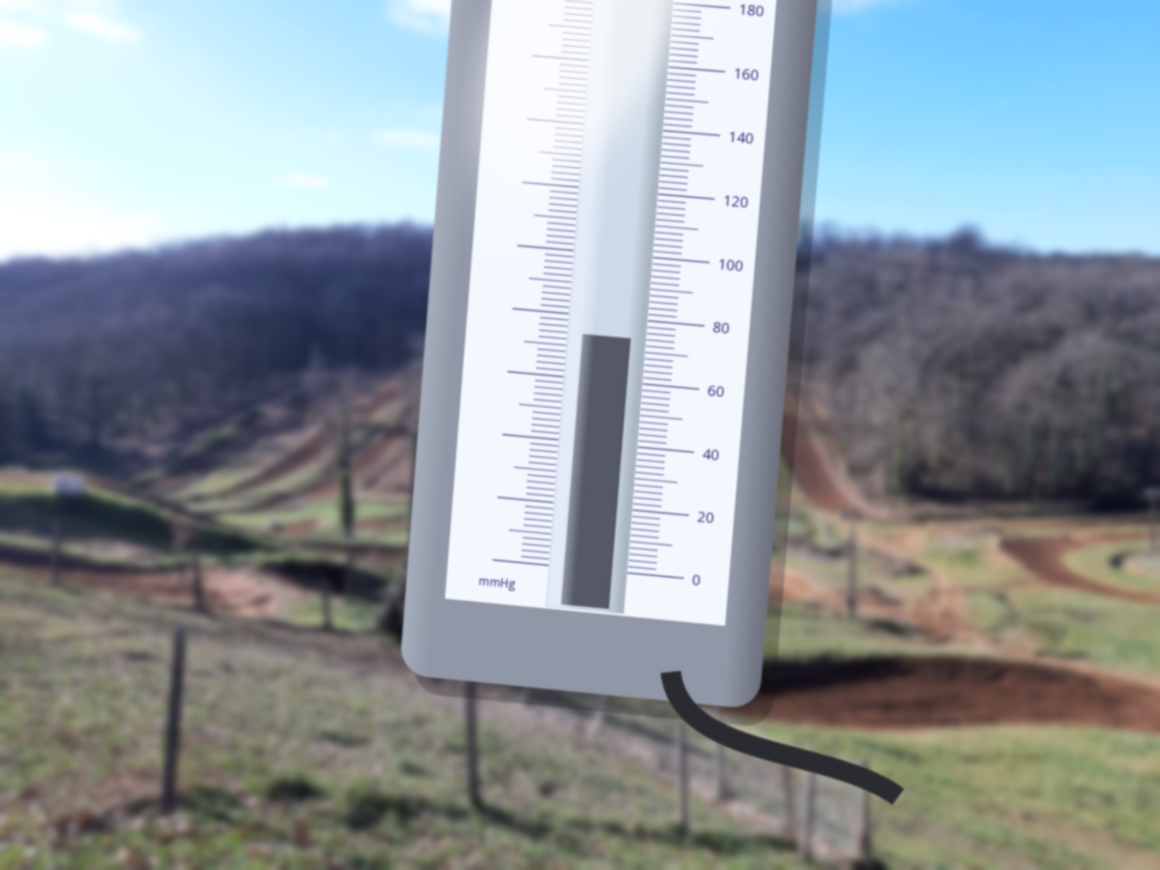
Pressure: 74 mmHg
